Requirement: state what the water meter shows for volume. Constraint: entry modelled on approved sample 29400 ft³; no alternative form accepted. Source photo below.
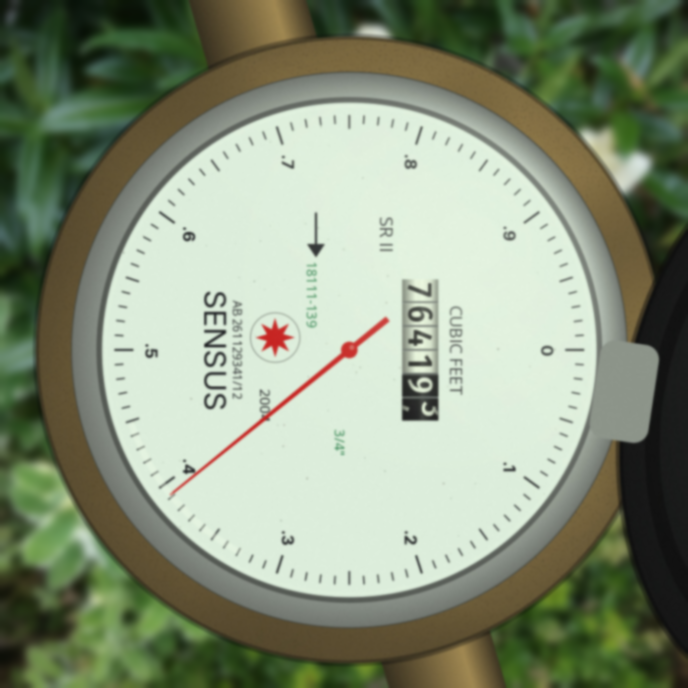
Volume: 764193.39 ft³
